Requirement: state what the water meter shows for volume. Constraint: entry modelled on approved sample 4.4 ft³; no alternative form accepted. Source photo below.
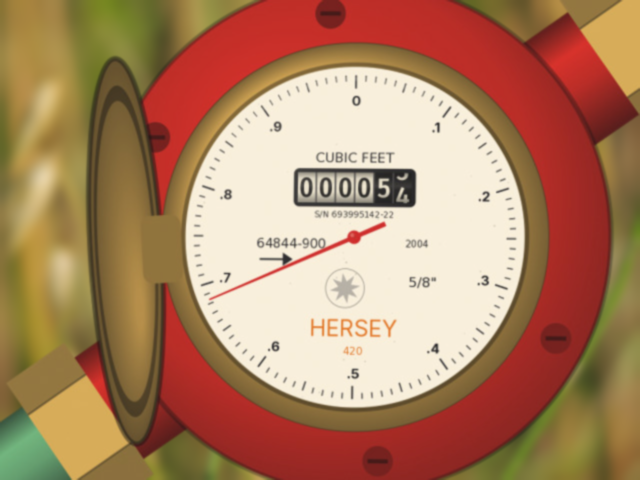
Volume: 53.68 ft³
